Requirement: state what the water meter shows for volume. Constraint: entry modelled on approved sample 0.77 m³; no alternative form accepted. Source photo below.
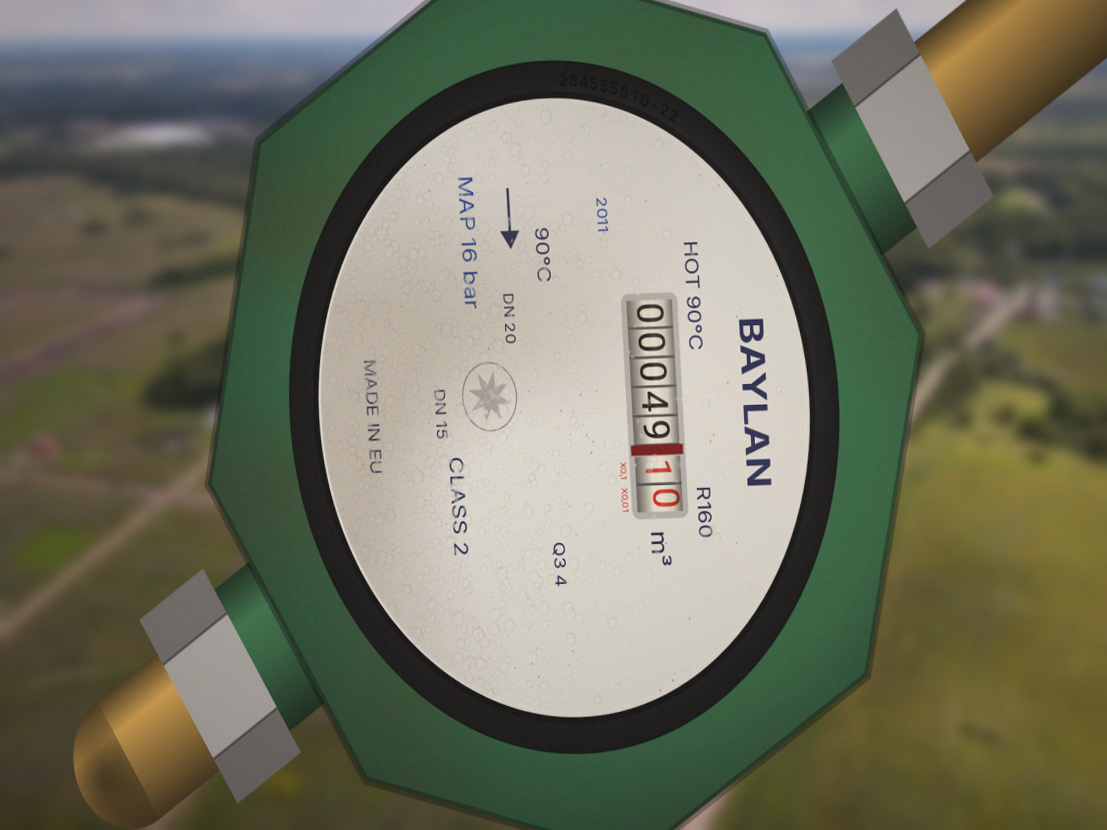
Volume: 49.10 m³
